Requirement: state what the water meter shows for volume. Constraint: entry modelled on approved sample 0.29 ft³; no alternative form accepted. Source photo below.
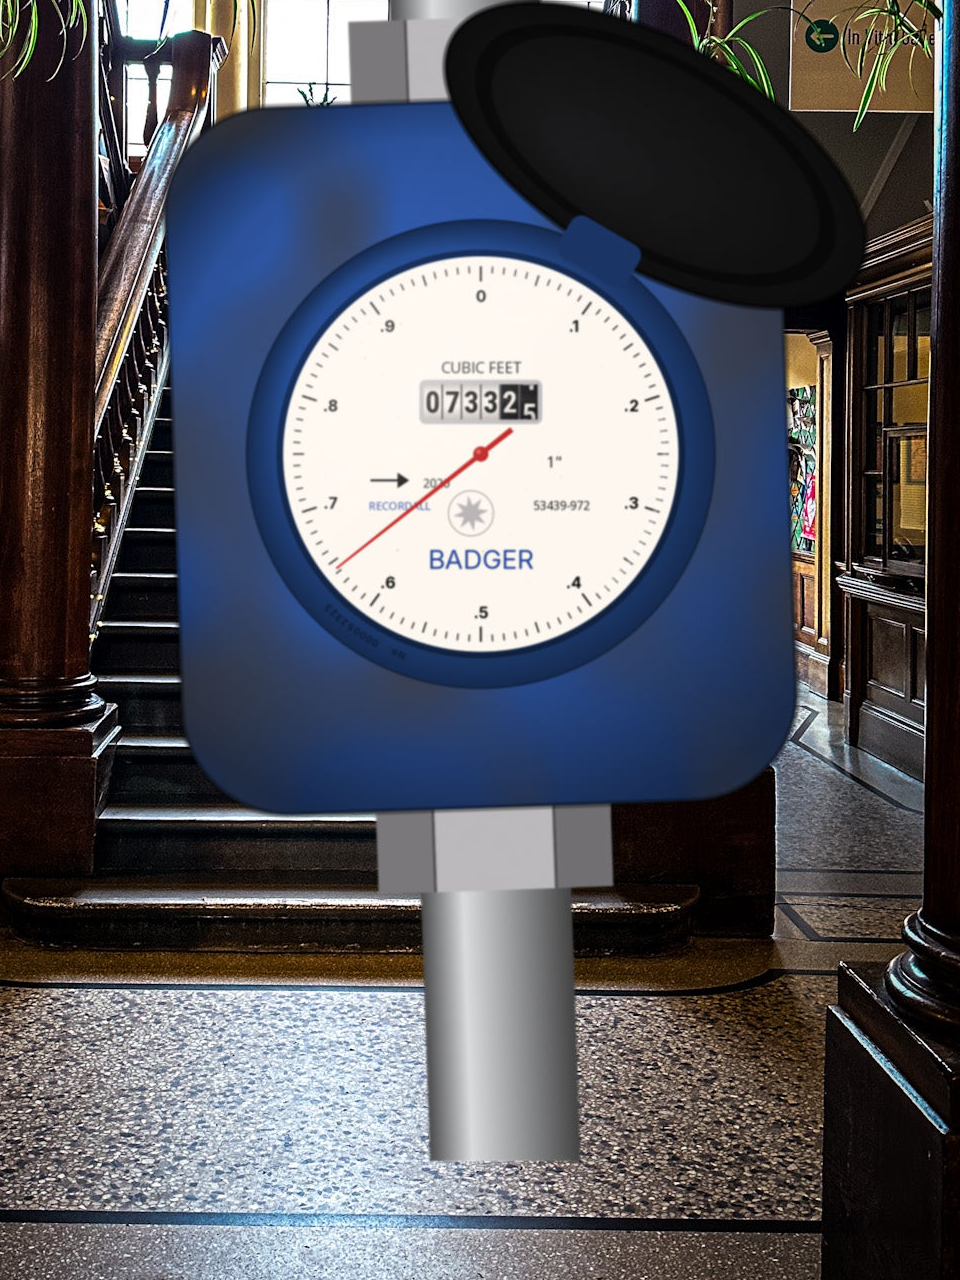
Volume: 73324.64 ft³
